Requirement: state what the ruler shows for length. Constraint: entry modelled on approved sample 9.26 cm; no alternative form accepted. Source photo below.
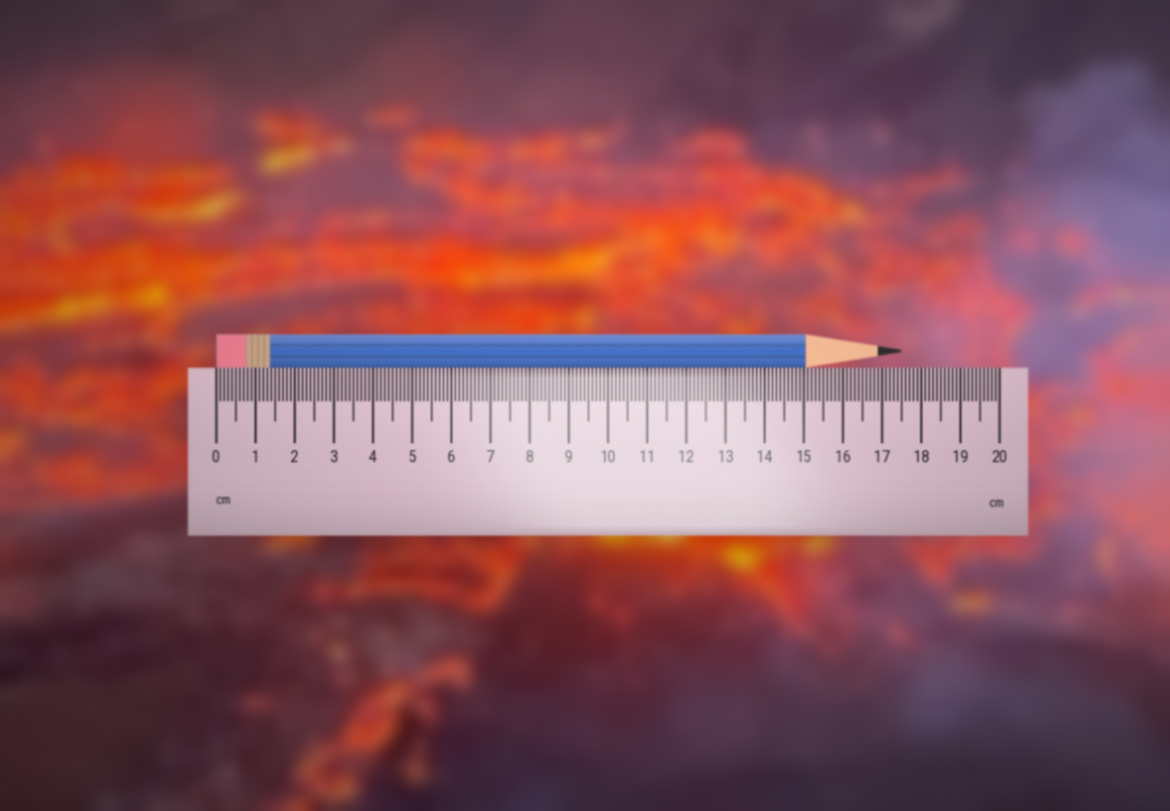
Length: 17.5 cm
